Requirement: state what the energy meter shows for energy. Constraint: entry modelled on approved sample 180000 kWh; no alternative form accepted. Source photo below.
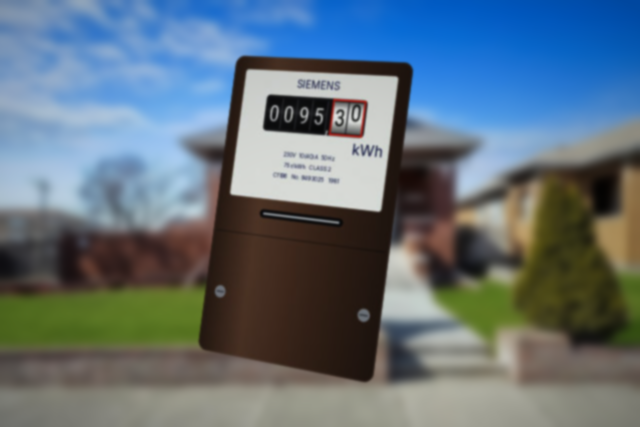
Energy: 95.30 kWh
